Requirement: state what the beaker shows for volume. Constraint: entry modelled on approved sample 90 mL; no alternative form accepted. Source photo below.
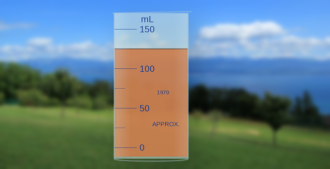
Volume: 125 mL
